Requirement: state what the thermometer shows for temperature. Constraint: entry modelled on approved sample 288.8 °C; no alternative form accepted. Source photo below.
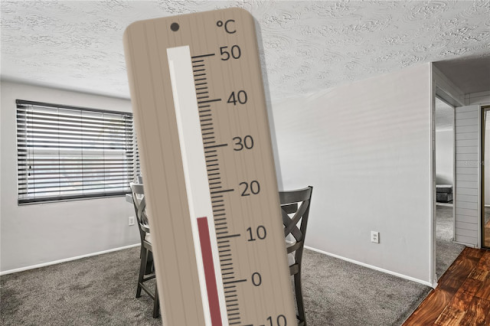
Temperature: 15 °C
